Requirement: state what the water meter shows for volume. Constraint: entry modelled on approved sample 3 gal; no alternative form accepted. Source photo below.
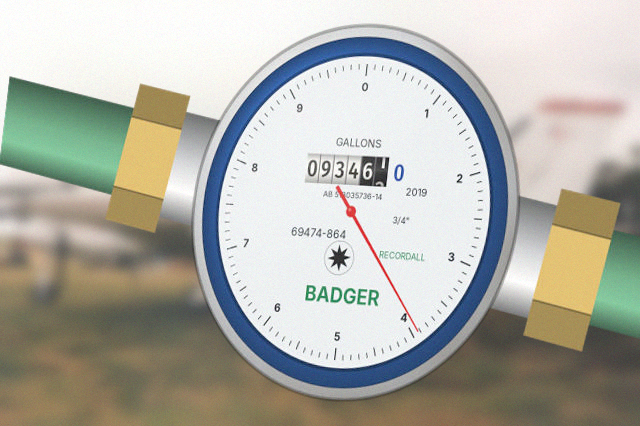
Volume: 934613.9 gal
